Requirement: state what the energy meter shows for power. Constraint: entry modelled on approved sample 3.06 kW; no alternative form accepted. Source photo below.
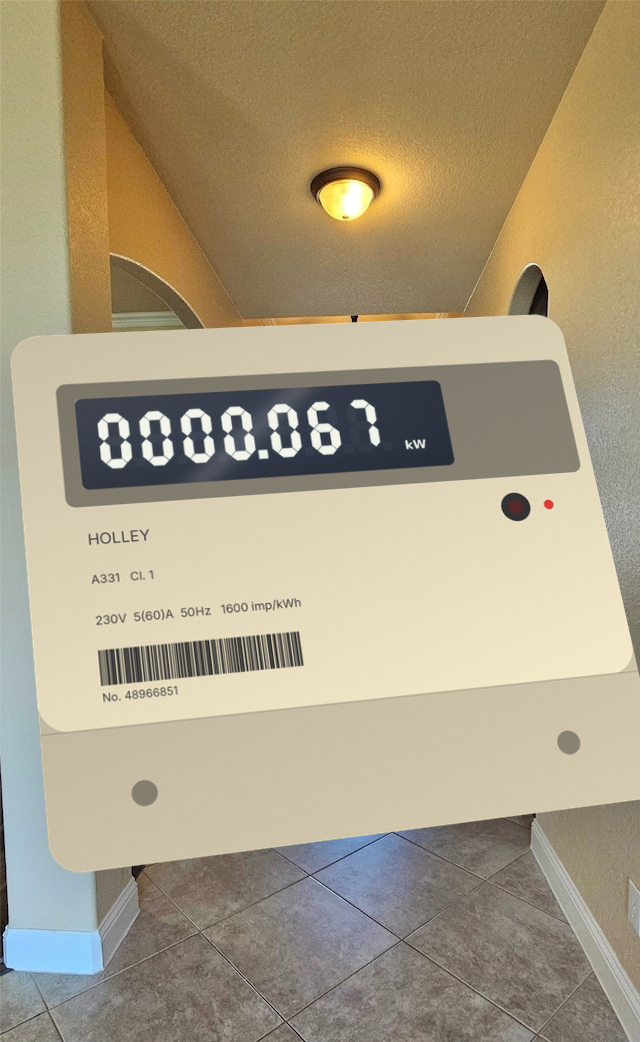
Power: 0.067 kW
